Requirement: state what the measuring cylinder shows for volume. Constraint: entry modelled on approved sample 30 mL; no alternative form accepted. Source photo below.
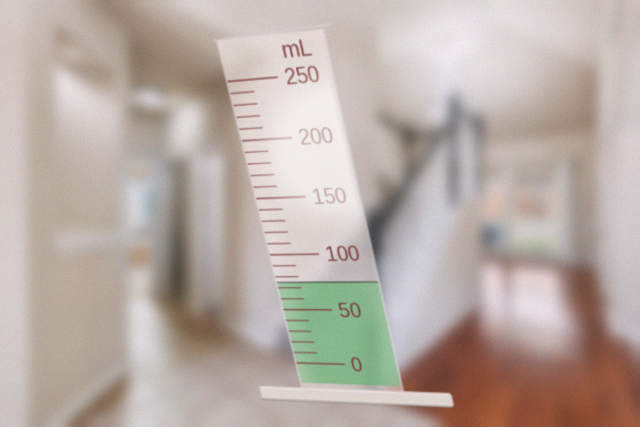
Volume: 75 mL
